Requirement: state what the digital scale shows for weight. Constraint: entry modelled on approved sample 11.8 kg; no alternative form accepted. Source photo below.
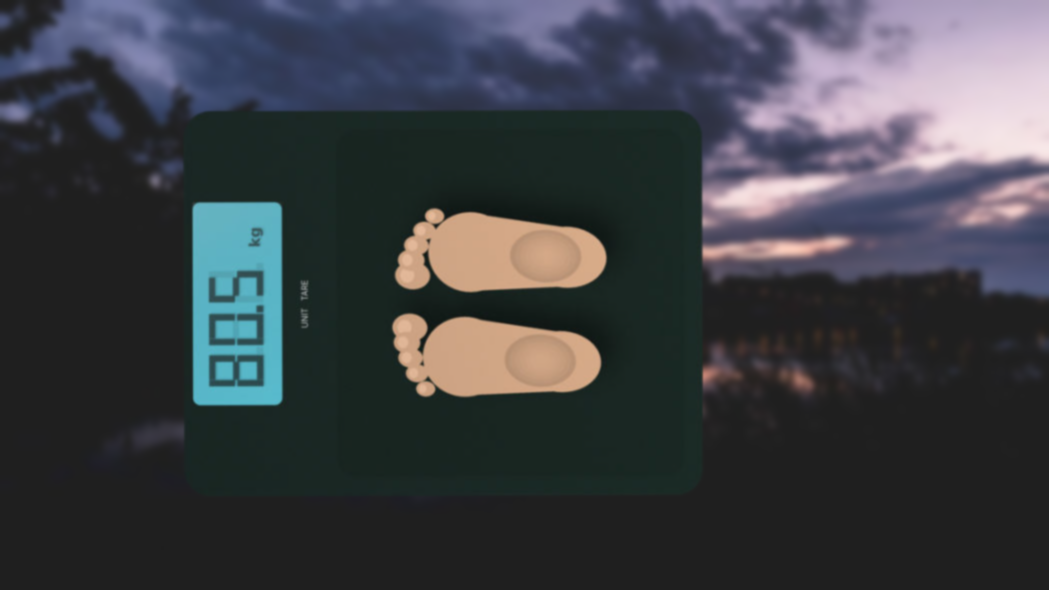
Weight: 80.5 kg
